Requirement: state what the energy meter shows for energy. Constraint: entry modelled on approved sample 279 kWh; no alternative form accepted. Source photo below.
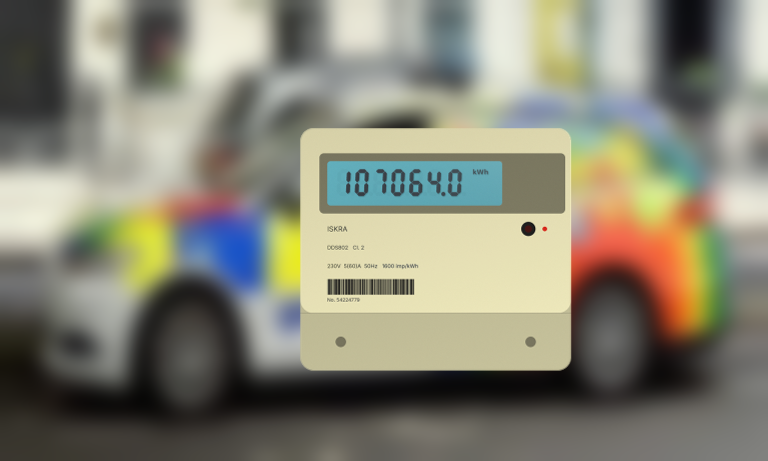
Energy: 107064.0 kWh
